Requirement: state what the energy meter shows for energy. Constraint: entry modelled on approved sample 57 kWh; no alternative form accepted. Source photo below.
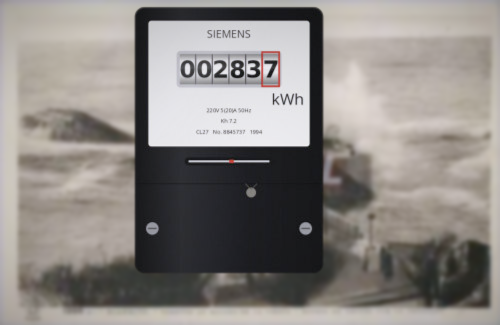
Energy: 283.7 kWh
